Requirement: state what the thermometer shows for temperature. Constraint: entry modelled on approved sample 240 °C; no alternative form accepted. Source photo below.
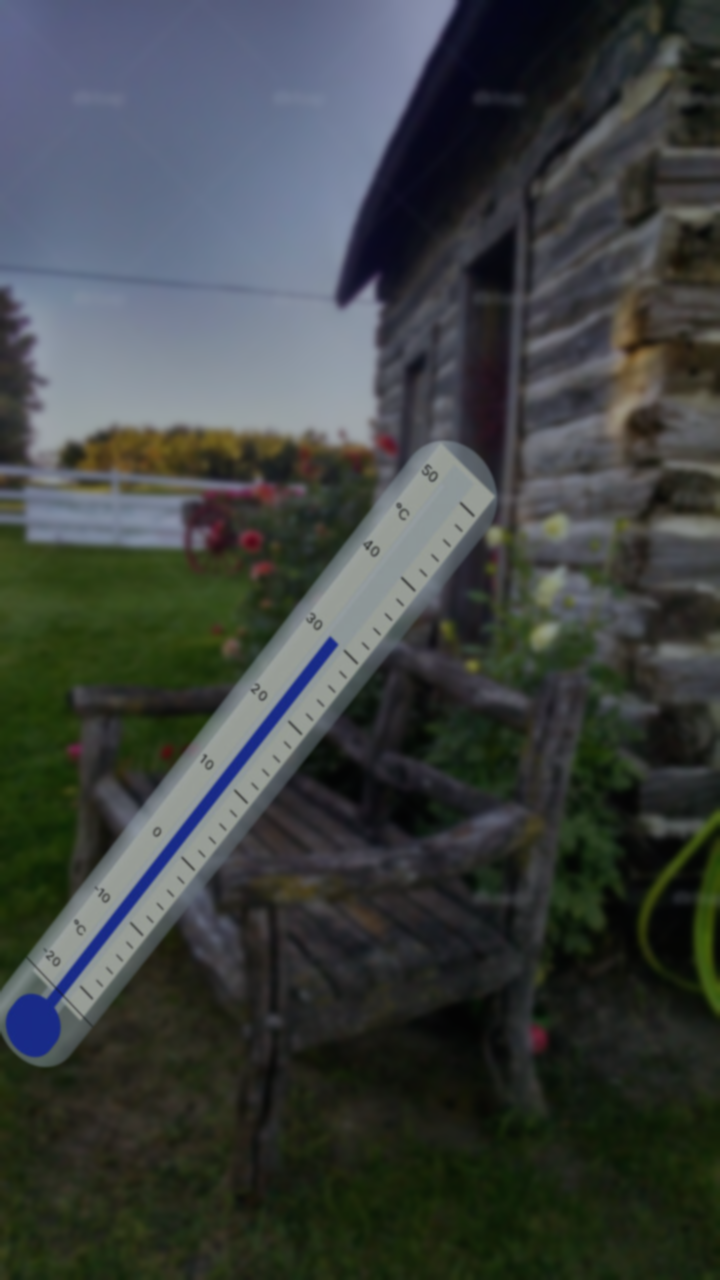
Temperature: 30 °C
